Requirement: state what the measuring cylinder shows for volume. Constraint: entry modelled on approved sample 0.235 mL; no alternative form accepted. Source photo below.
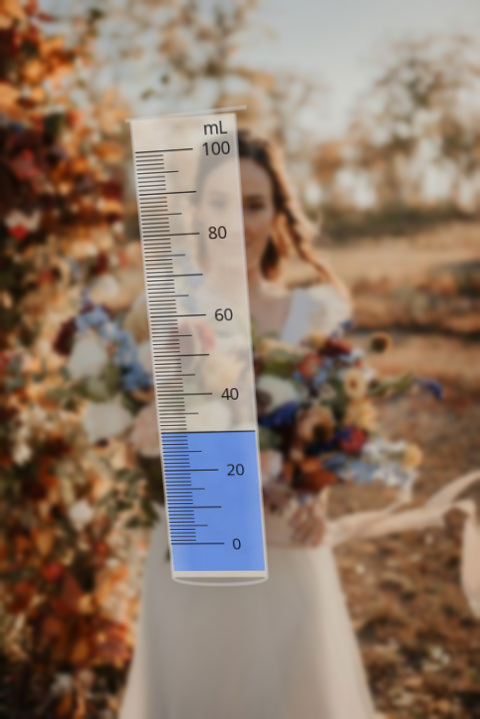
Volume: 30 mL
